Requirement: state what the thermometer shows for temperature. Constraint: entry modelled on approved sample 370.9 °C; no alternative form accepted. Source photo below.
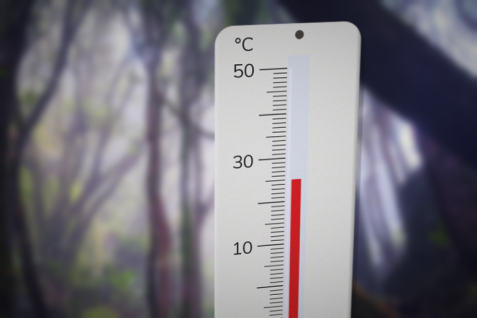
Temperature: 25 °C
